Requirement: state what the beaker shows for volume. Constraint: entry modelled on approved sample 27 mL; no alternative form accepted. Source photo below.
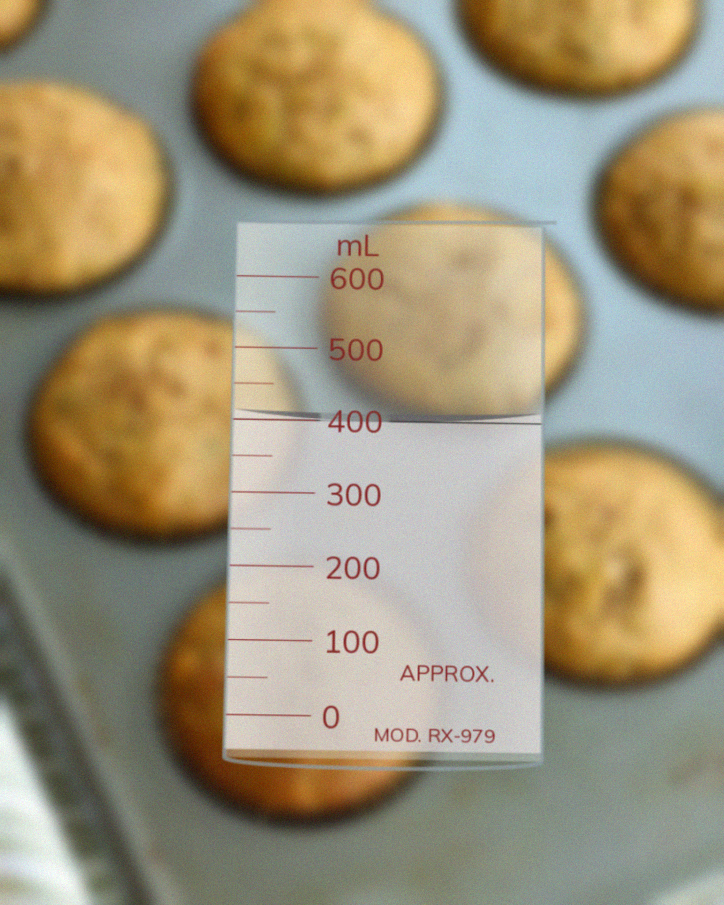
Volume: 400 mL
